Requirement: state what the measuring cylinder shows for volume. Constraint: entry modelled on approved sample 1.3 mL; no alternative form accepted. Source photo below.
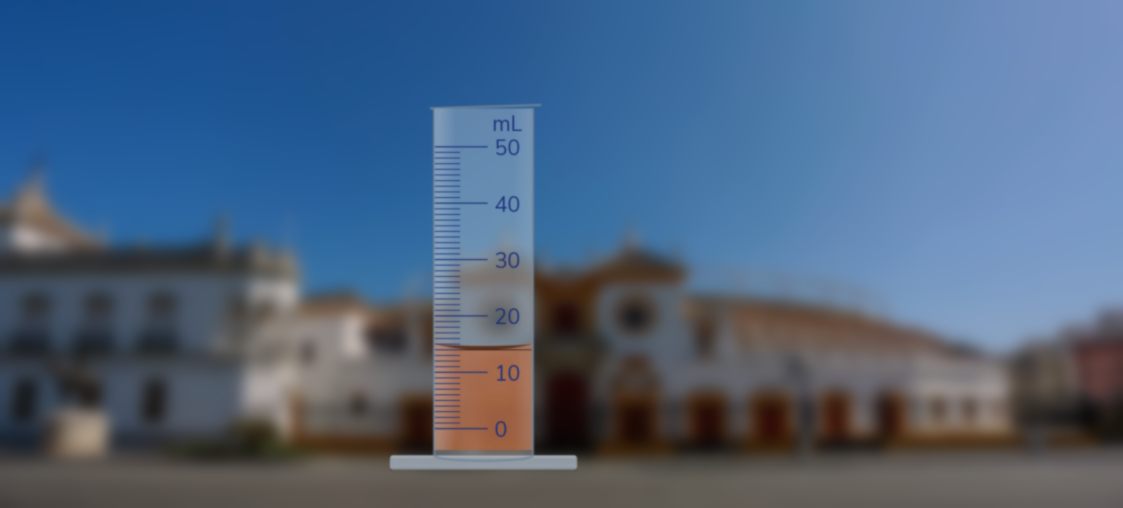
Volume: 14 mL
